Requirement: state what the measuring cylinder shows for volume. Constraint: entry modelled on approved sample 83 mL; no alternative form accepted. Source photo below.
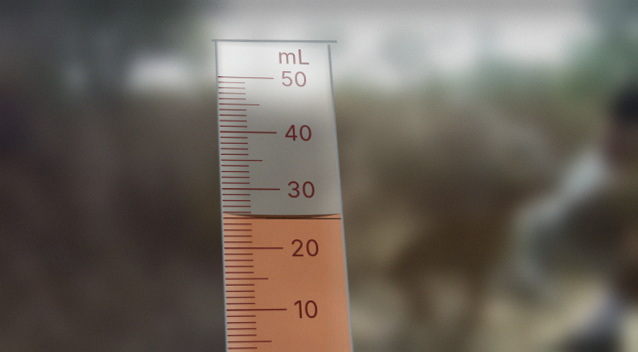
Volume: 25 mL
